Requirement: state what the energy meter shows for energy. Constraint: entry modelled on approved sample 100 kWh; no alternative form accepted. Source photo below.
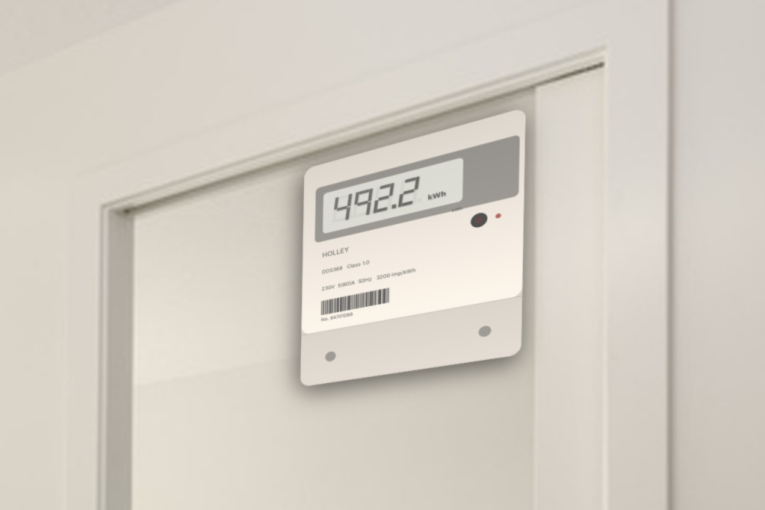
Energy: 492.2 kWh
